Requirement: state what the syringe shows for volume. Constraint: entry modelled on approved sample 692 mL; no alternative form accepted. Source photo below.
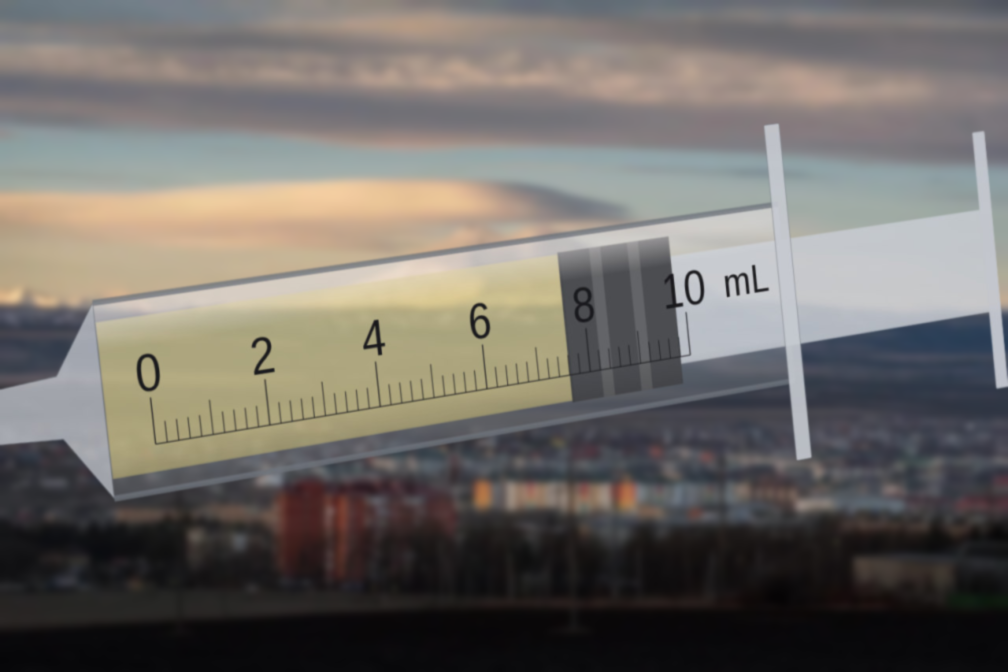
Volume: 7.6 mL
